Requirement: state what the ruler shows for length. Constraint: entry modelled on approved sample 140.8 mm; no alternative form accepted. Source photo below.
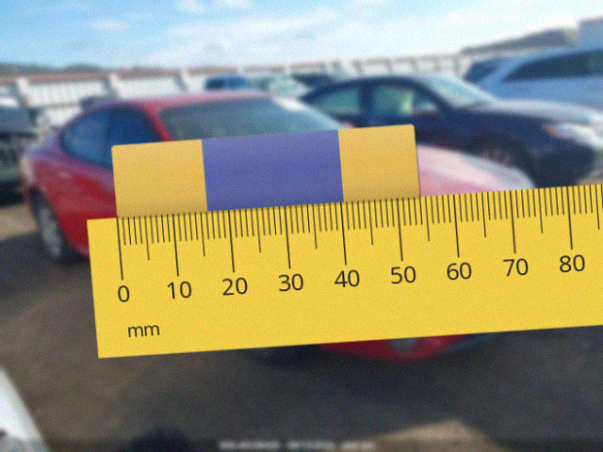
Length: 54 mm
